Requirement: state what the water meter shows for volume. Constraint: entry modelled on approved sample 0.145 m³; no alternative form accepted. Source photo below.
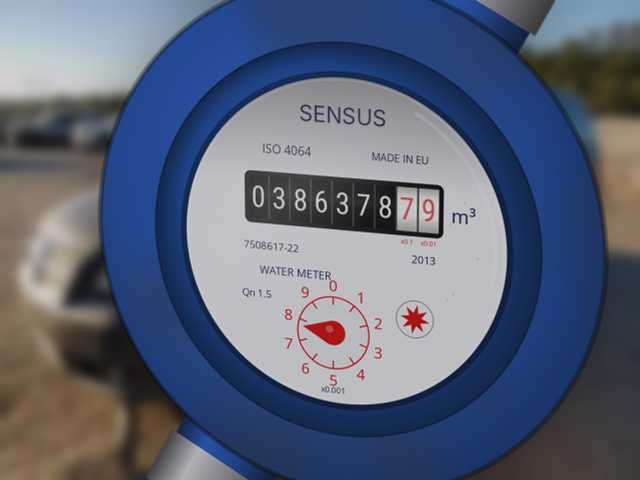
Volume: 386378.797 m³
